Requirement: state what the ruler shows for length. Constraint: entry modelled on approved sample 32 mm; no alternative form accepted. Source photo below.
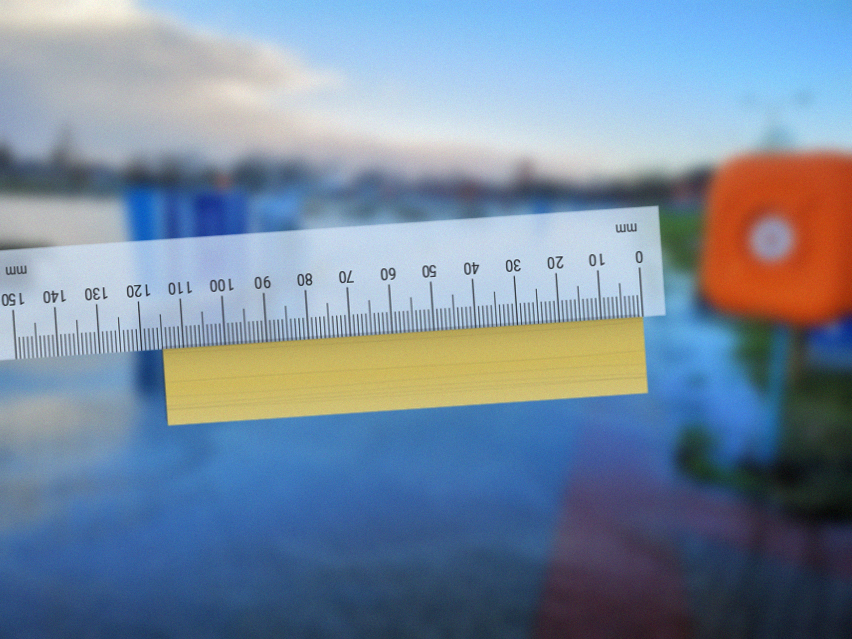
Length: 115 mm
